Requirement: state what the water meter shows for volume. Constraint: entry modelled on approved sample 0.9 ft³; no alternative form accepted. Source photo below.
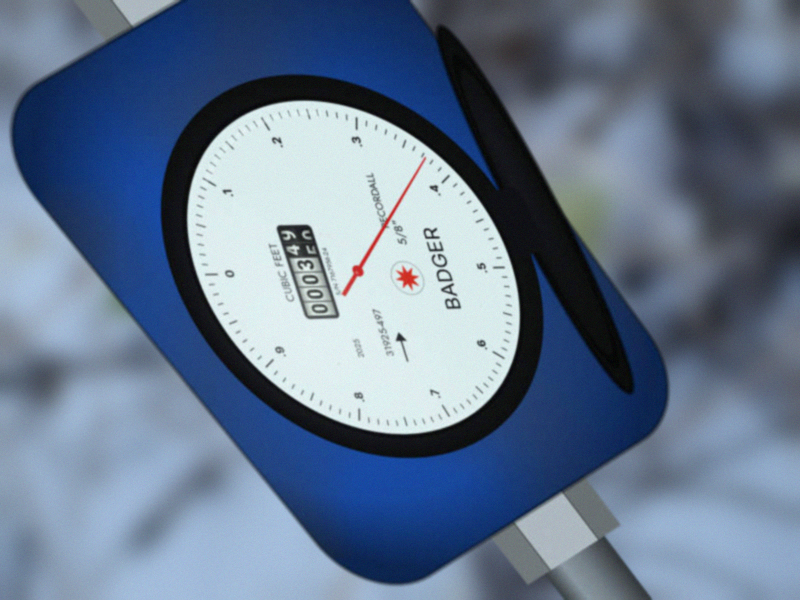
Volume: 349.37 ft³
